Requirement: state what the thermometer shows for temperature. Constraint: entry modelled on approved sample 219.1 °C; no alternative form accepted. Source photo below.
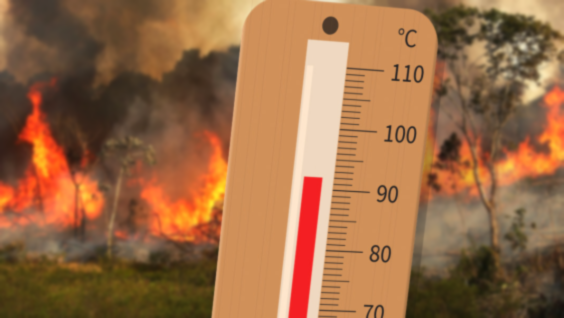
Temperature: 92 °C
